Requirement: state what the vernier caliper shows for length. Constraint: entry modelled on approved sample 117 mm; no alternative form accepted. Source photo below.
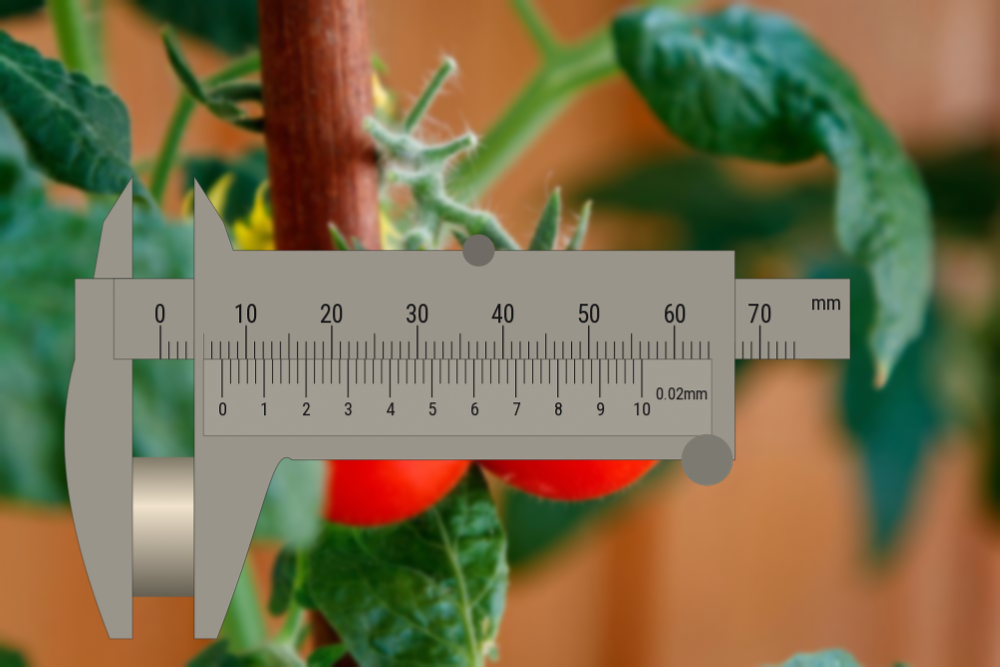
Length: 7.2 mm
